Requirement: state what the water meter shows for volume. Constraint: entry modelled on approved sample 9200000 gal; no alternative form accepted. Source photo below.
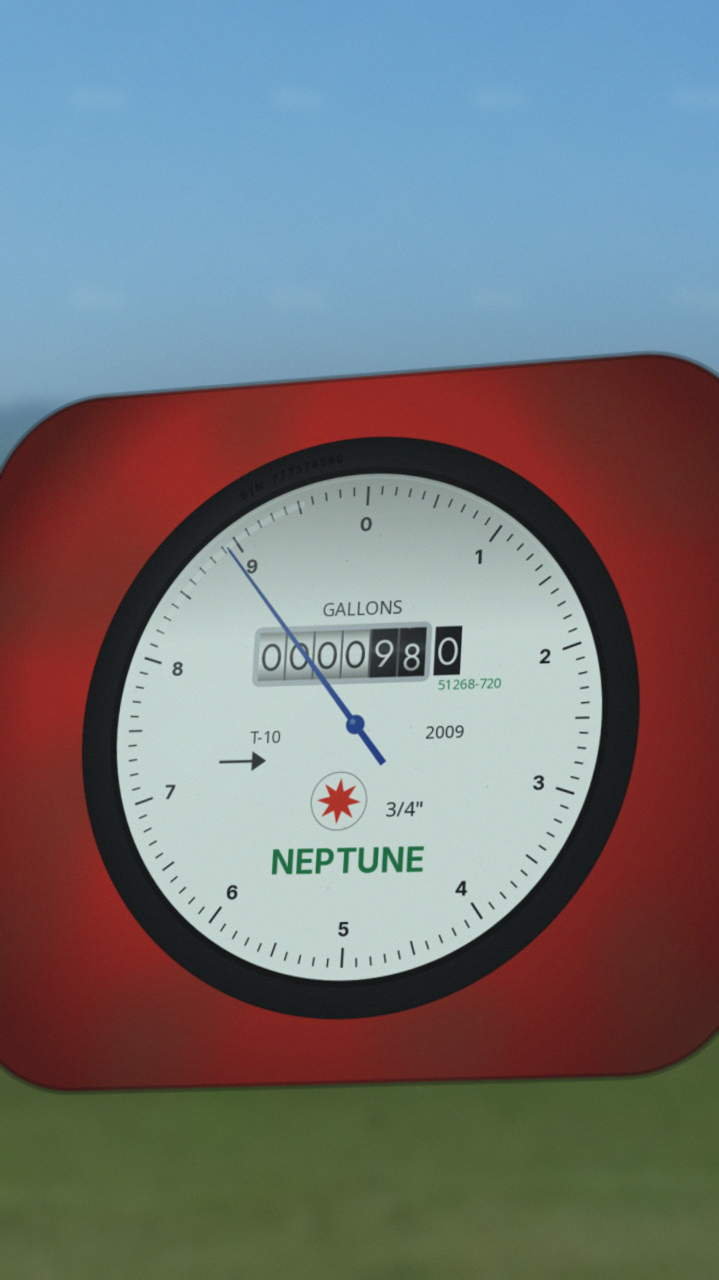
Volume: 978.9 gal
